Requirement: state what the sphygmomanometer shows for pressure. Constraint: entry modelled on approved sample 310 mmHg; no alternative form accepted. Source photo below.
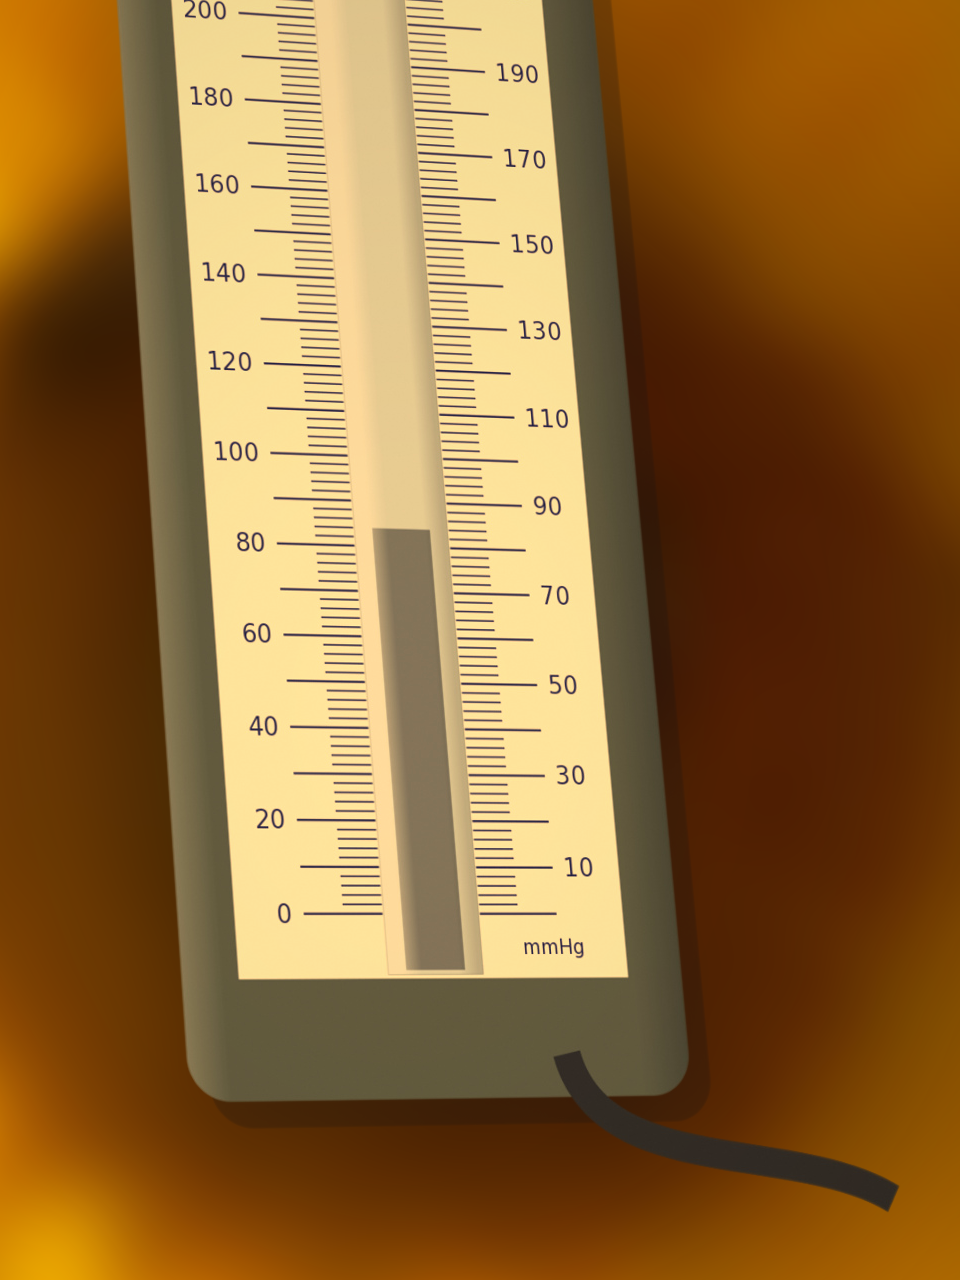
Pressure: 84 mmHg
